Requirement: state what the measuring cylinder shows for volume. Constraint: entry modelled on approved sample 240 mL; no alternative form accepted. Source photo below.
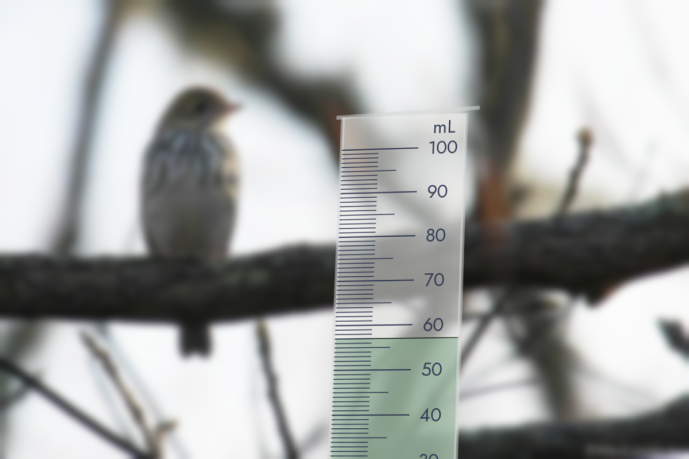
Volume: 57 mL
